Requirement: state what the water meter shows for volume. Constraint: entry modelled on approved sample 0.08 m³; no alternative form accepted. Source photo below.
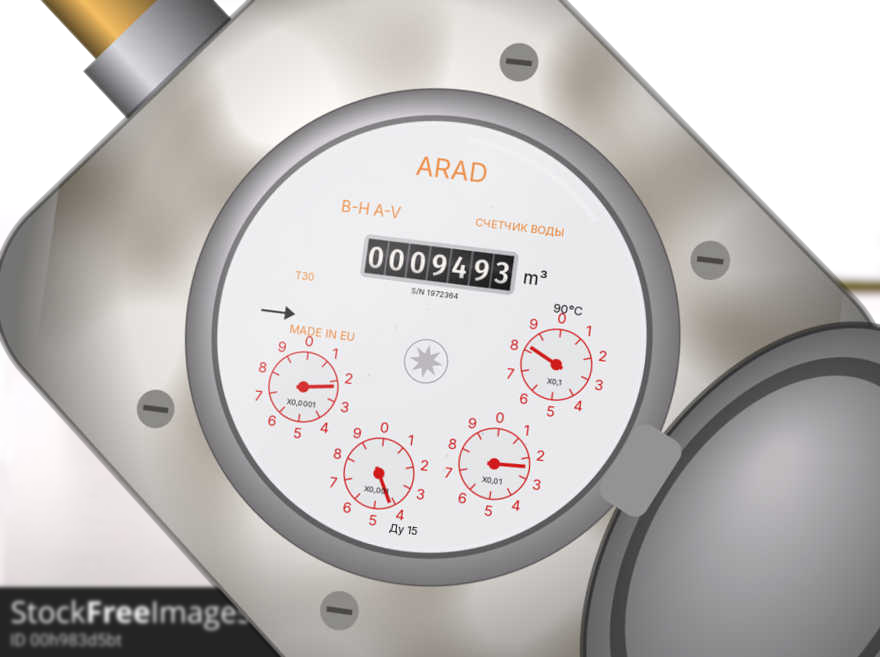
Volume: 9493.8242 m³
